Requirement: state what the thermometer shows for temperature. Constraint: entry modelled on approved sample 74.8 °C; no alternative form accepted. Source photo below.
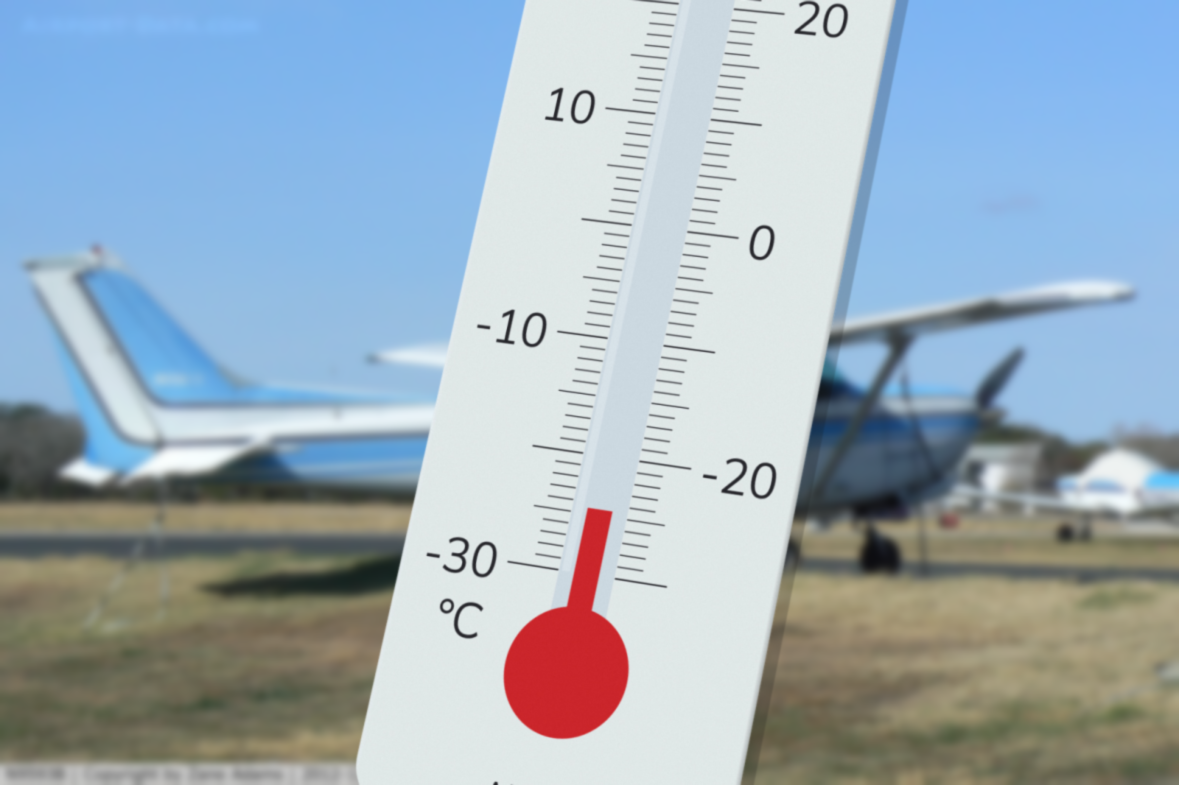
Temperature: -24.5 °C
